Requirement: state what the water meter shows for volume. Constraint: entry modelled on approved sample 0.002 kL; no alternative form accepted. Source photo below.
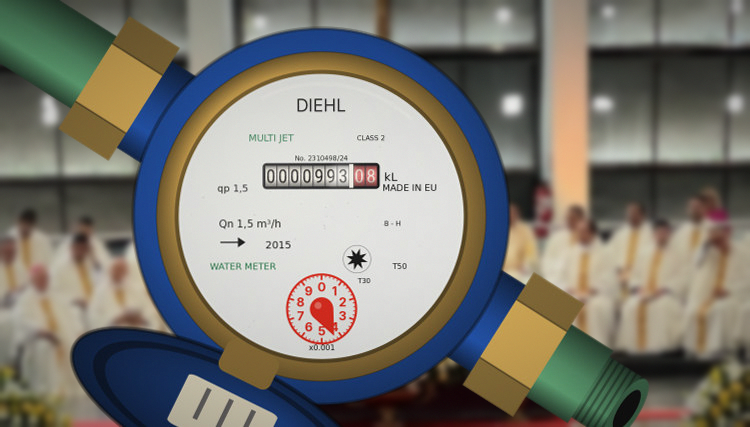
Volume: 993.084 kL
